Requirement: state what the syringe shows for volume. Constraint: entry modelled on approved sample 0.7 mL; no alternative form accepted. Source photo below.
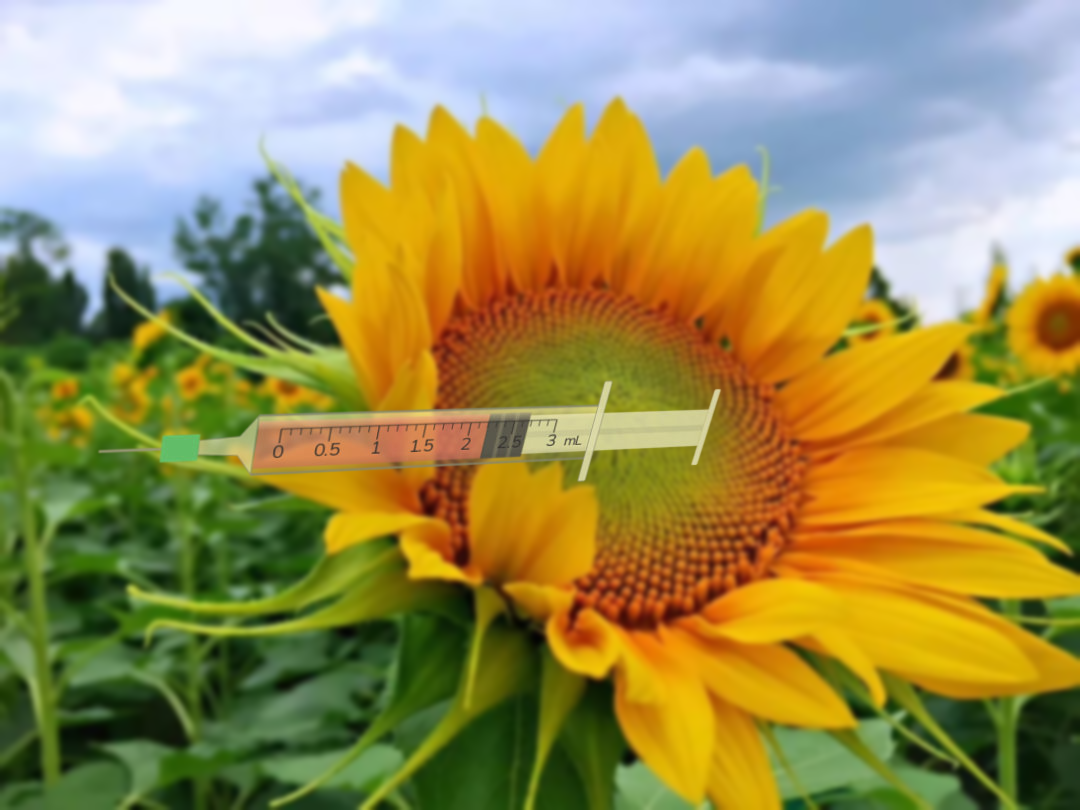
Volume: 2.2 mL
